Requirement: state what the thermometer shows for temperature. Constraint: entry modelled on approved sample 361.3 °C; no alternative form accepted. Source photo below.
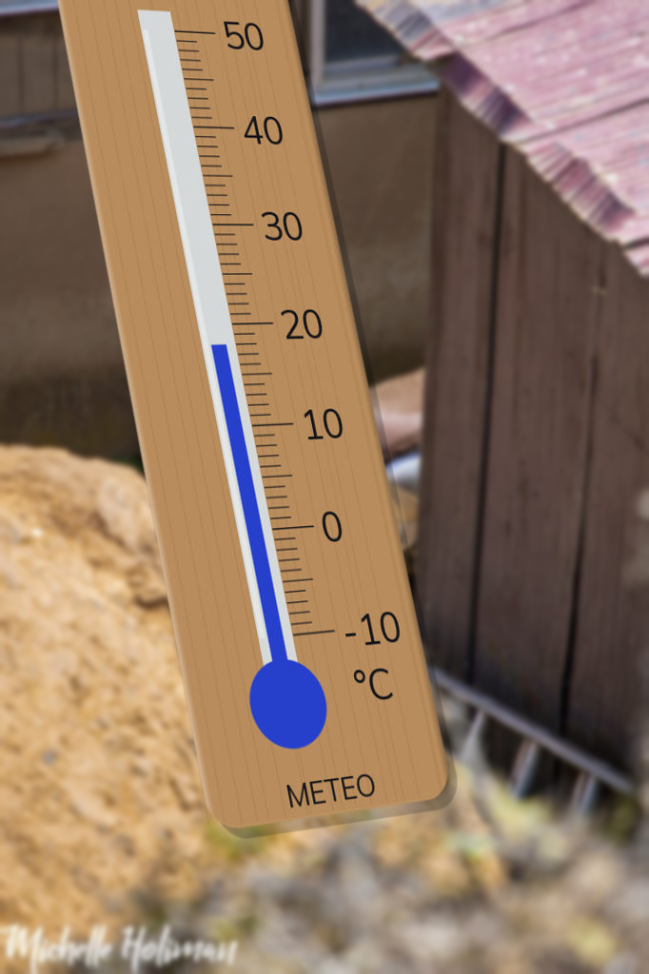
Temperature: 18 °C
